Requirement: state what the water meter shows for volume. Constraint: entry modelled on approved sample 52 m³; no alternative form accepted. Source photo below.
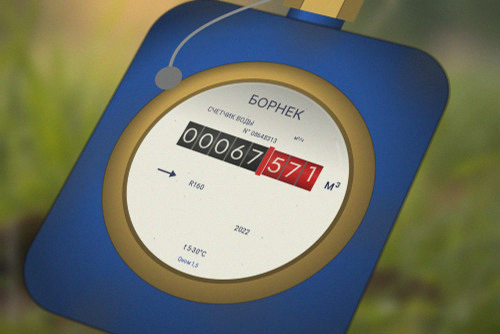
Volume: 67.571 m³
